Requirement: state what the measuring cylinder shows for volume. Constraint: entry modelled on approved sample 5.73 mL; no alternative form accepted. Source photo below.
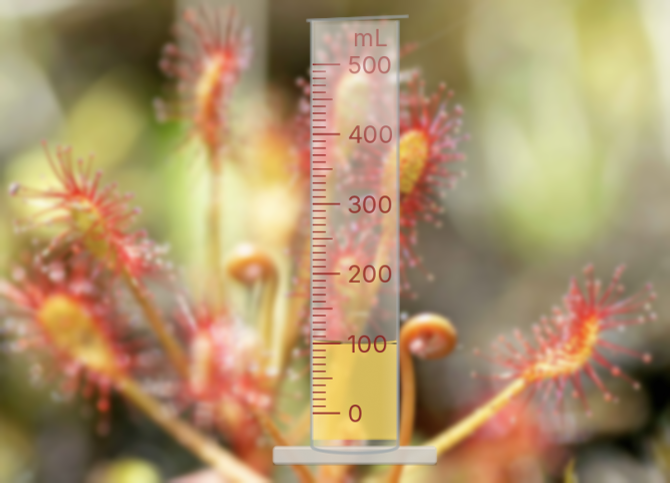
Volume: 100 mL
